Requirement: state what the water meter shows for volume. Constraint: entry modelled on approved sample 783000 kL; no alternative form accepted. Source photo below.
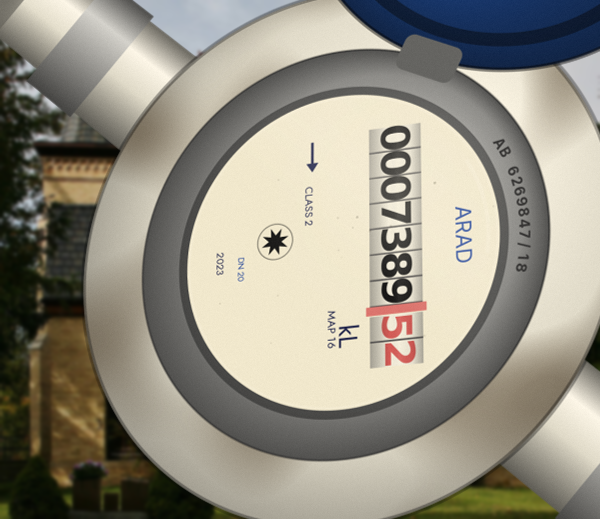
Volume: 7389.52 kL
